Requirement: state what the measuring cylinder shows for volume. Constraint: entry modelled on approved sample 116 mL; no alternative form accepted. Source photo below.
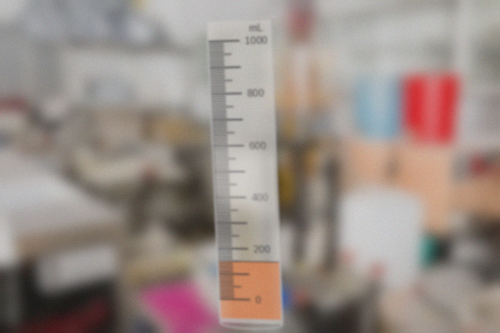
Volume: 150 mL
